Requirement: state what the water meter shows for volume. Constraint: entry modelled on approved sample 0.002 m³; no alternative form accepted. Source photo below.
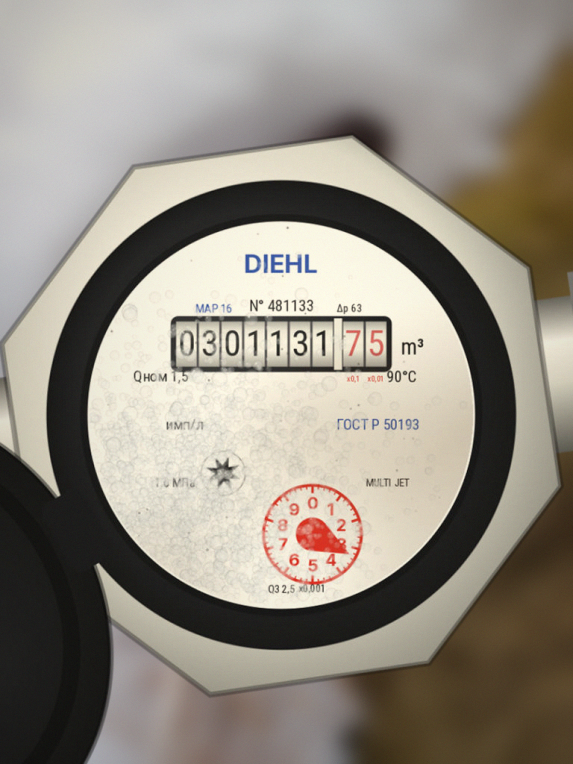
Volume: 301131.753 m³
